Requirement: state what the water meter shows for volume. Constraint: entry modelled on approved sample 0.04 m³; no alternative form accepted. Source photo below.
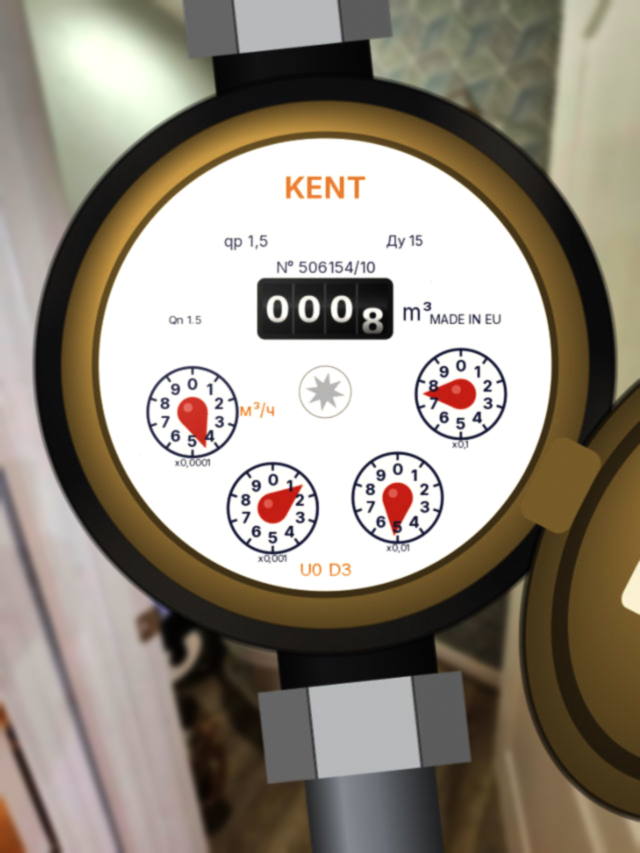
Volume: 7.7514 m³
